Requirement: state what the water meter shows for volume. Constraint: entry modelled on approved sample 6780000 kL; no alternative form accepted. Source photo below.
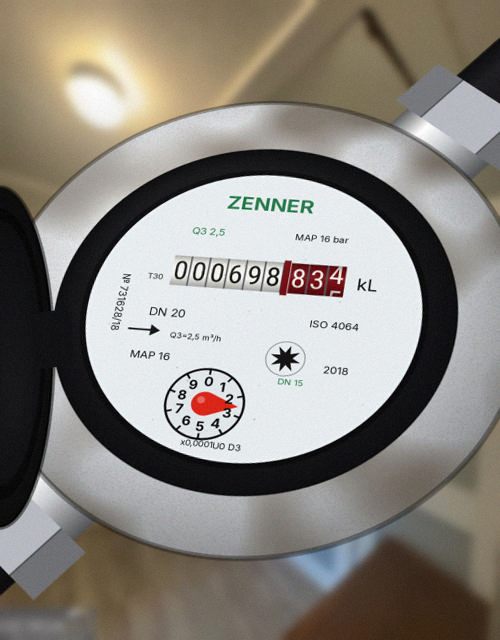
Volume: 698.8342 kL
